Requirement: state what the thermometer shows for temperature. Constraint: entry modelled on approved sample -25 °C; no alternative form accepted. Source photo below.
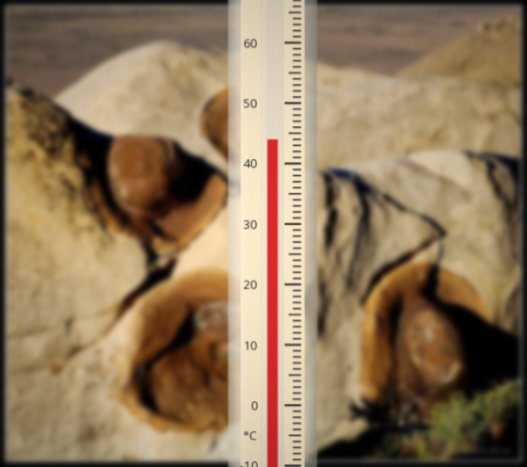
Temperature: 44 °C
